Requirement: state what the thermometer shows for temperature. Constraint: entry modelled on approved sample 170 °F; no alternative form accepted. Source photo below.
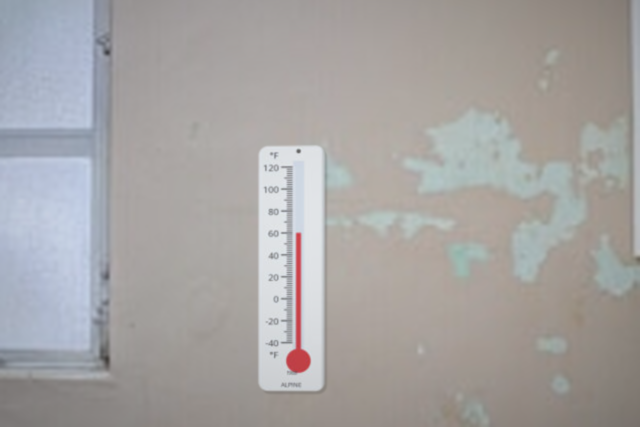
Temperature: 60 °F
